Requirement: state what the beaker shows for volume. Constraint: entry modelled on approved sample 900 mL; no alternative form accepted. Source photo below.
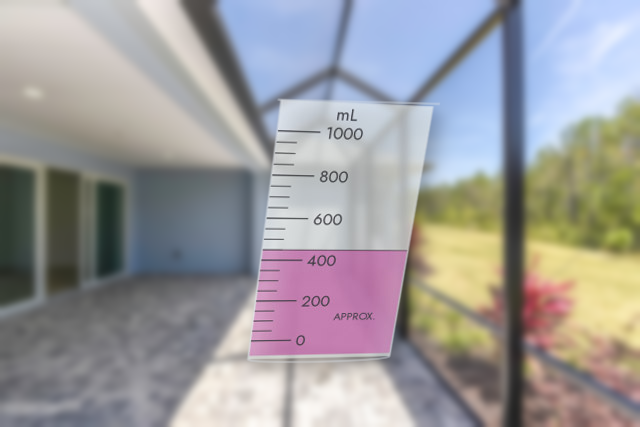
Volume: 450 mL
